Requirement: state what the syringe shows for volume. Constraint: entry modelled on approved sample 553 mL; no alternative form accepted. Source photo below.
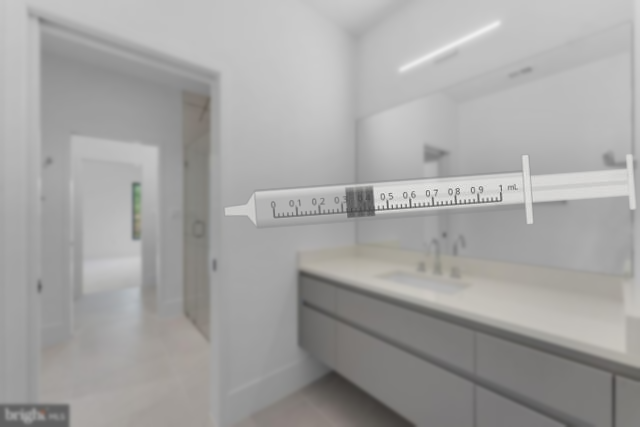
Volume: 0.32 mL
